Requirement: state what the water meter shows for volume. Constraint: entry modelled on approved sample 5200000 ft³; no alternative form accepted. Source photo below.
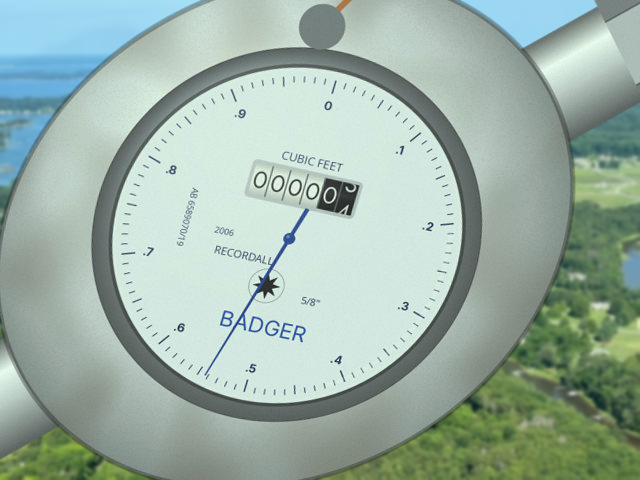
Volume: 3.54 ft³
